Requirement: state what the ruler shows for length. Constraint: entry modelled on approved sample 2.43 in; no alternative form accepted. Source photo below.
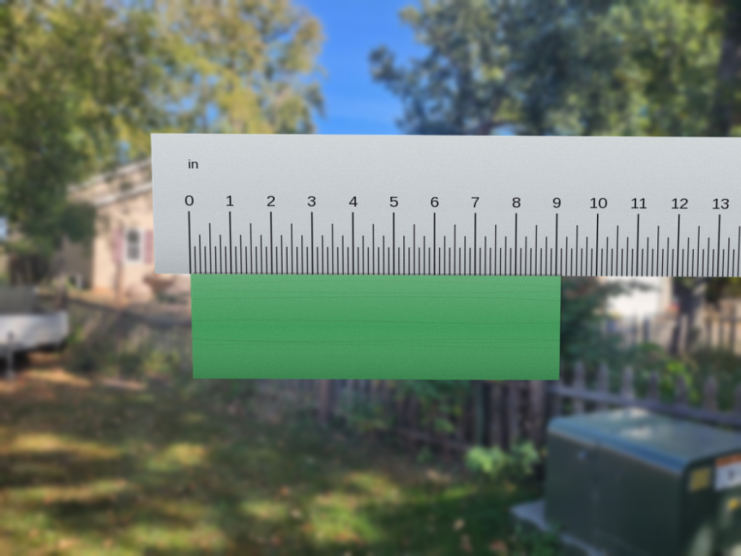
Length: 9.125 in
